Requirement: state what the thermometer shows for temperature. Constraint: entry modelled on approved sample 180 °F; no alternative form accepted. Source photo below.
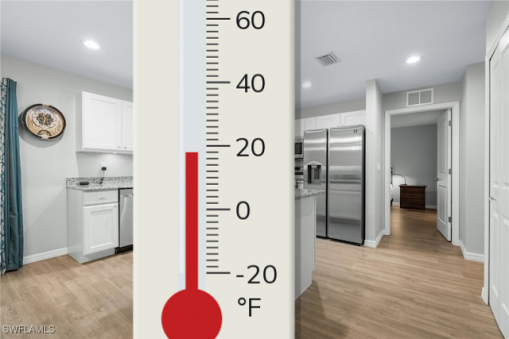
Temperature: 18 °F
